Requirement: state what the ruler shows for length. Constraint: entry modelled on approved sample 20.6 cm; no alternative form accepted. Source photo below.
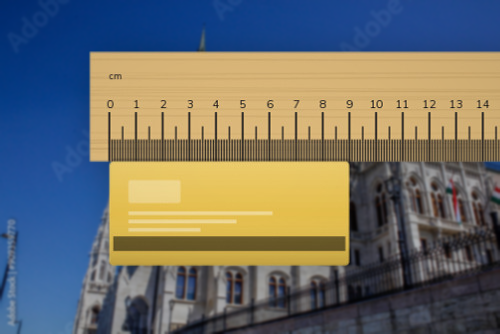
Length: 9 cm
